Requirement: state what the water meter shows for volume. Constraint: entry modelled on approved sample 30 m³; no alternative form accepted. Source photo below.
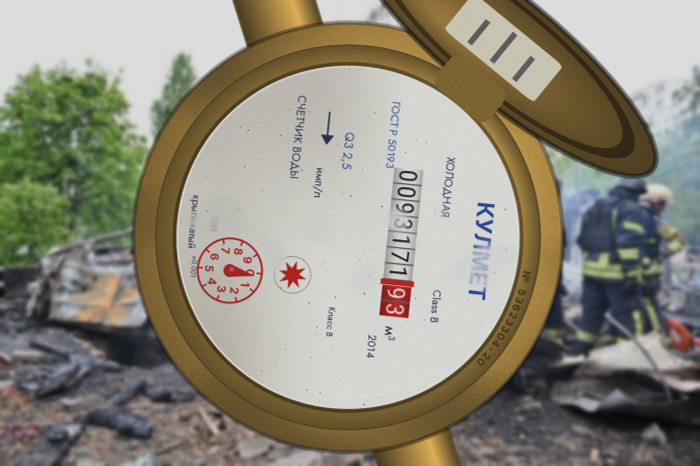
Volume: 93171.930 m³
